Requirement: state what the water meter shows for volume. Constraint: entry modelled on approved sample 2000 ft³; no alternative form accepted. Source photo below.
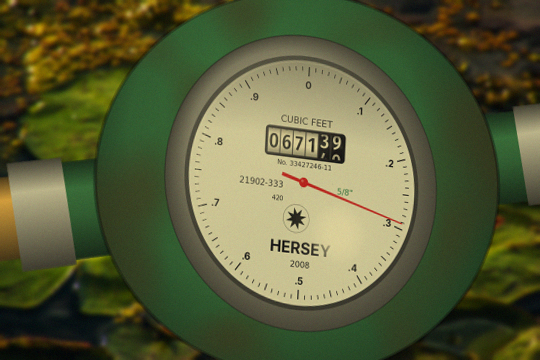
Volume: 67139.29 ft³
